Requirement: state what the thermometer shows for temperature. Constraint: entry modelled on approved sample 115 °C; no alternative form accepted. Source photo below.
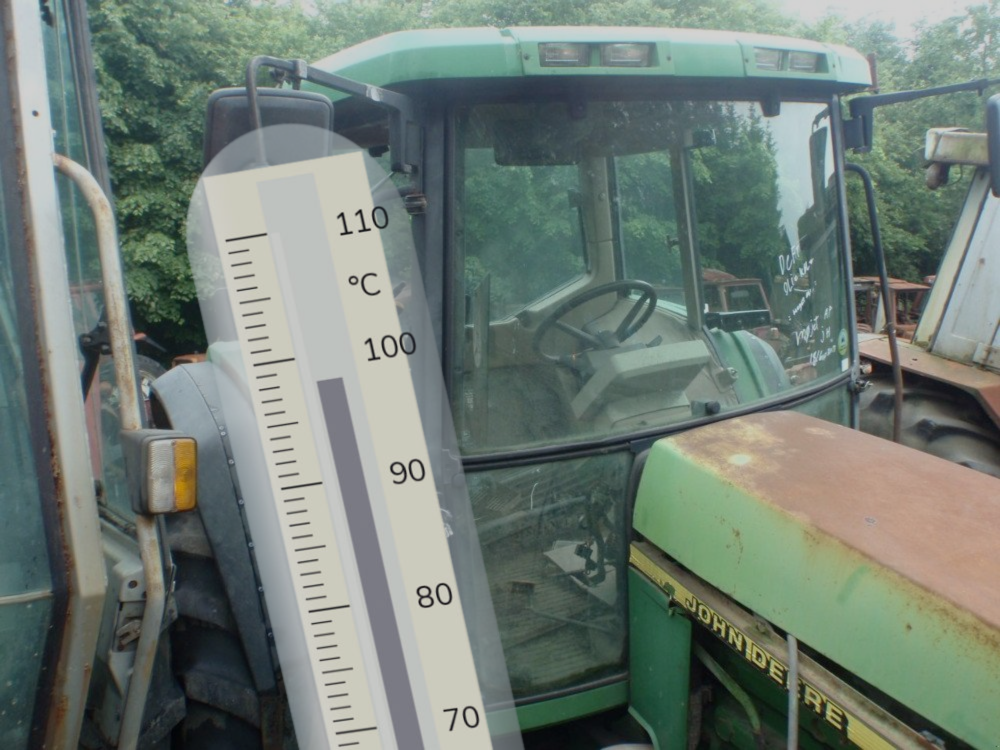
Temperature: 98 °C
